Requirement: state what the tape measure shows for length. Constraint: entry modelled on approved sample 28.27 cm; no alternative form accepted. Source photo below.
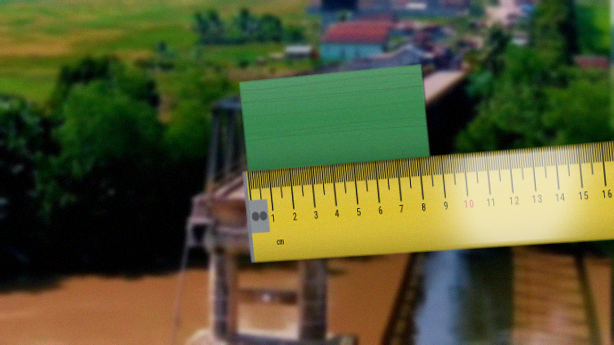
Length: 8.5 cm
